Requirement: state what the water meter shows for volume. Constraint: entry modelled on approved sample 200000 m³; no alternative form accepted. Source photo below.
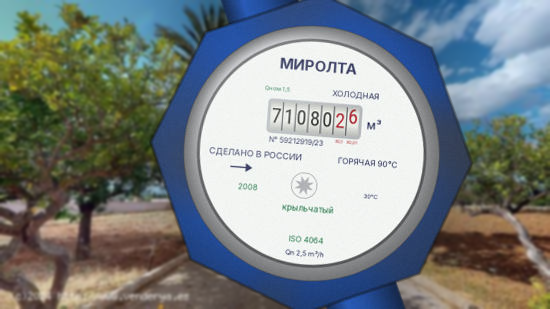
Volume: 71080.26 m³
